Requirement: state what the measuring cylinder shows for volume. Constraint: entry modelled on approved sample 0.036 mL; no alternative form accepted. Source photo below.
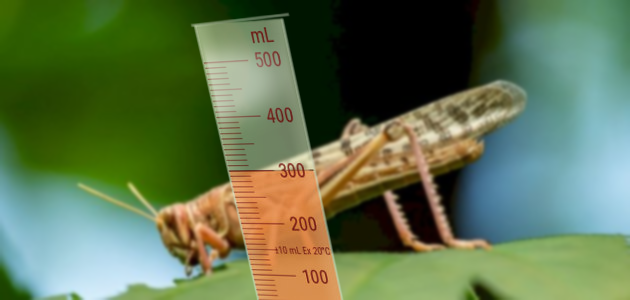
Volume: 300 mL
